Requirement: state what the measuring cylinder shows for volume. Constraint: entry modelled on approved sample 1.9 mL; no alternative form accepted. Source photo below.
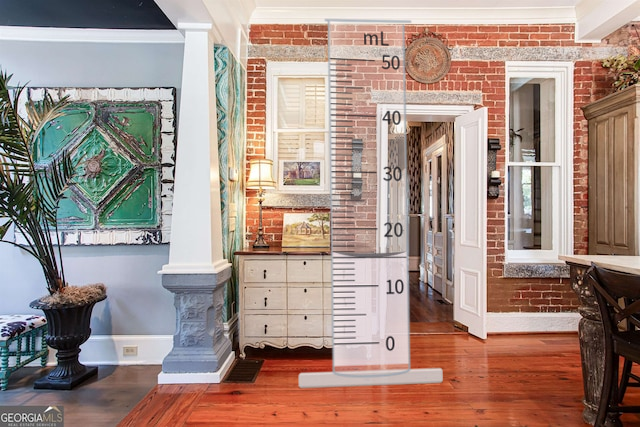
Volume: 15 mL
